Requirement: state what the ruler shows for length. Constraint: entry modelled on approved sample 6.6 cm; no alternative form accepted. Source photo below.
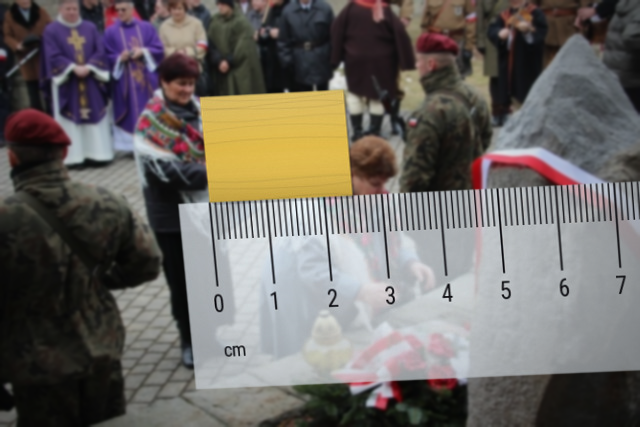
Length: 2.5 cm
